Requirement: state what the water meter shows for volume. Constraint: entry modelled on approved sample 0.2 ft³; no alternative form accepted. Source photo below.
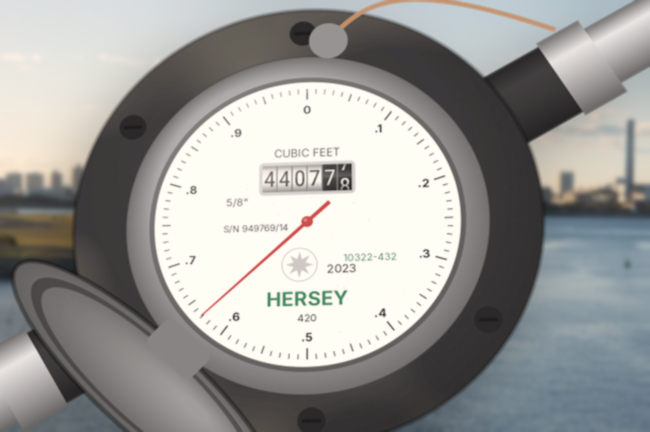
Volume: 440777.63 ft³
